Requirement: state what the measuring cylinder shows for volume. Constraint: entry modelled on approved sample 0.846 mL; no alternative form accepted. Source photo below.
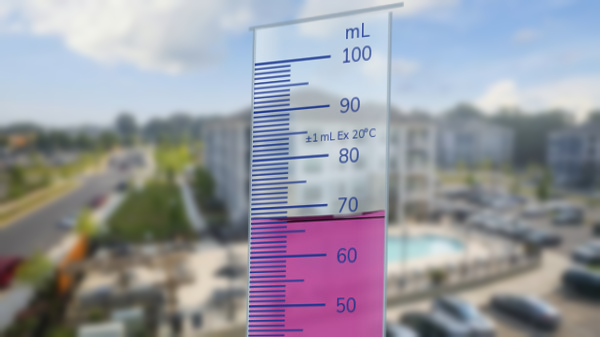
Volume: 67 mL
